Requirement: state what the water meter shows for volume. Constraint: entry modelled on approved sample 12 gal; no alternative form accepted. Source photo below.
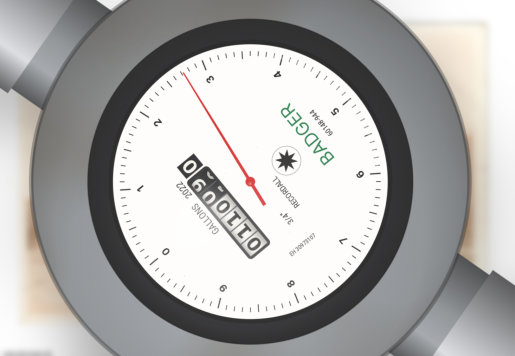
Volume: 110092.7 gal
